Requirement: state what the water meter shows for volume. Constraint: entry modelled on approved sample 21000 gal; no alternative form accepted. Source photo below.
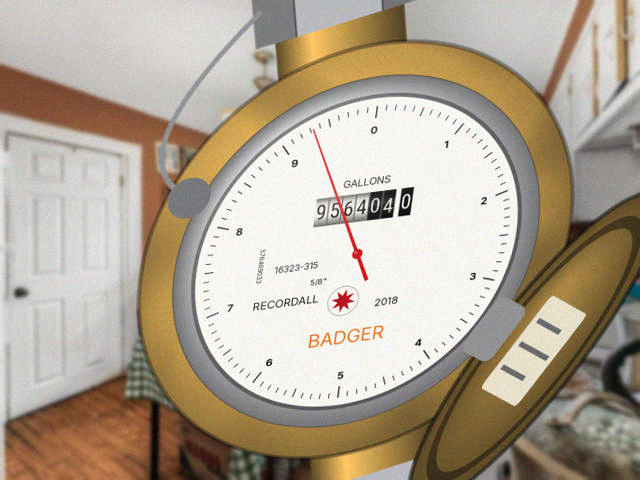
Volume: 9564039.3 gal
